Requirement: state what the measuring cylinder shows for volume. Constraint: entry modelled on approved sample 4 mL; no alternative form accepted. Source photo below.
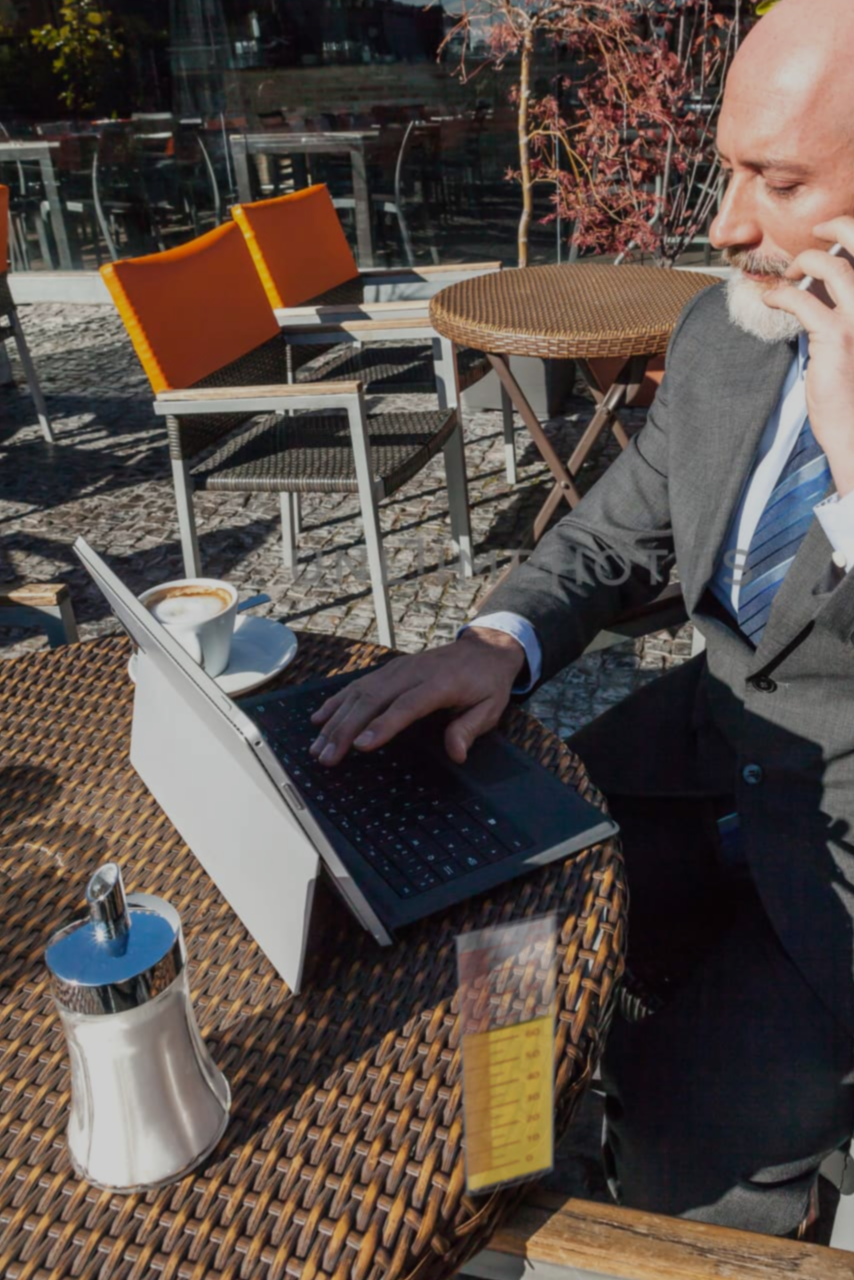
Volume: 65 mL
